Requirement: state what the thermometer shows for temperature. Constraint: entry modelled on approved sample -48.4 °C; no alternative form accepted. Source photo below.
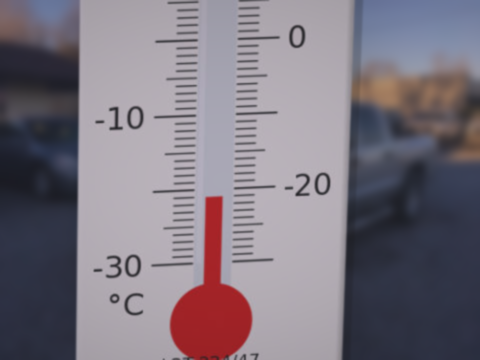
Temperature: -21 °C
